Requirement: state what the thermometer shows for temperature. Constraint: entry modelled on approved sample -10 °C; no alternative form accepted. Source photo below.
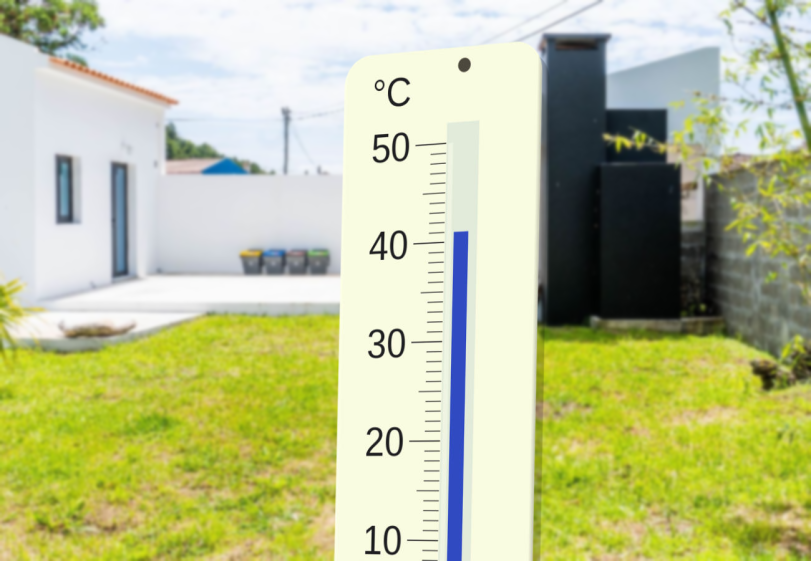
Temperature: 41 °C
